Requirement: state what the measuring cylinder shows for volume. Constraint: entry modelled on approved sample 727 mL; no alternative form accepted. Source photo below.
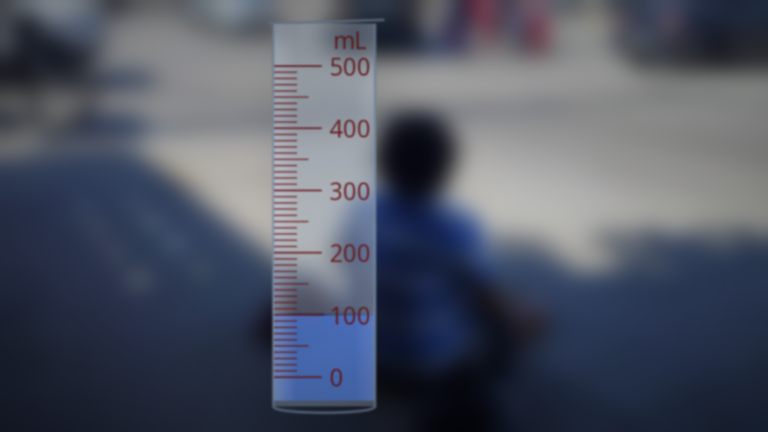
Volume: 100 mL
